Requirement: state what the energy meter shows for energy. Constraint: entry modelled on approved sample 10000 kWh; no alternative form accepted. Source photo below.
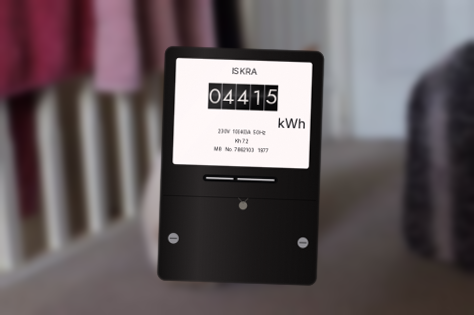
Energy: 4415 kWh
